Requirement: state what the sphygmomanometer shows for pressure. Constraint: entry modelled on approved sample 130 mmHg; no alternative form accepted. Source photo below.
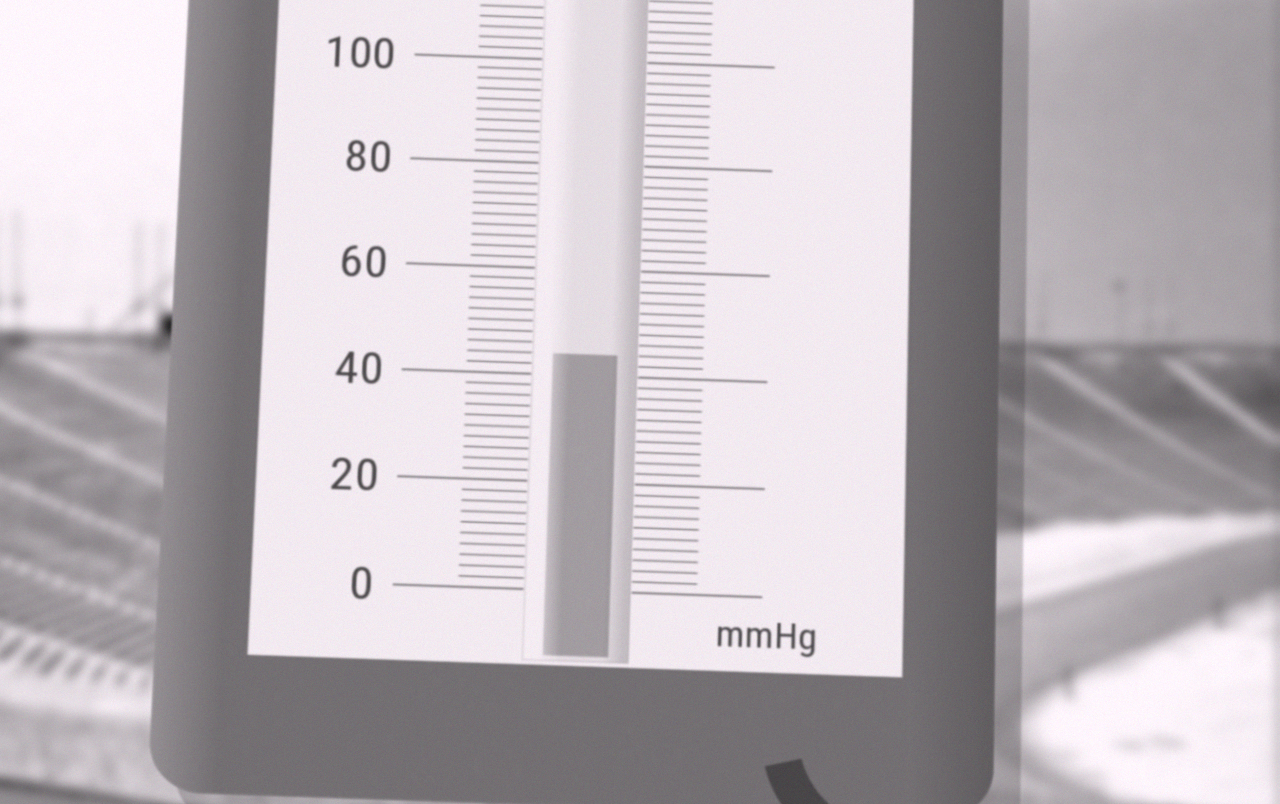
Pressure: 44 mmHg
